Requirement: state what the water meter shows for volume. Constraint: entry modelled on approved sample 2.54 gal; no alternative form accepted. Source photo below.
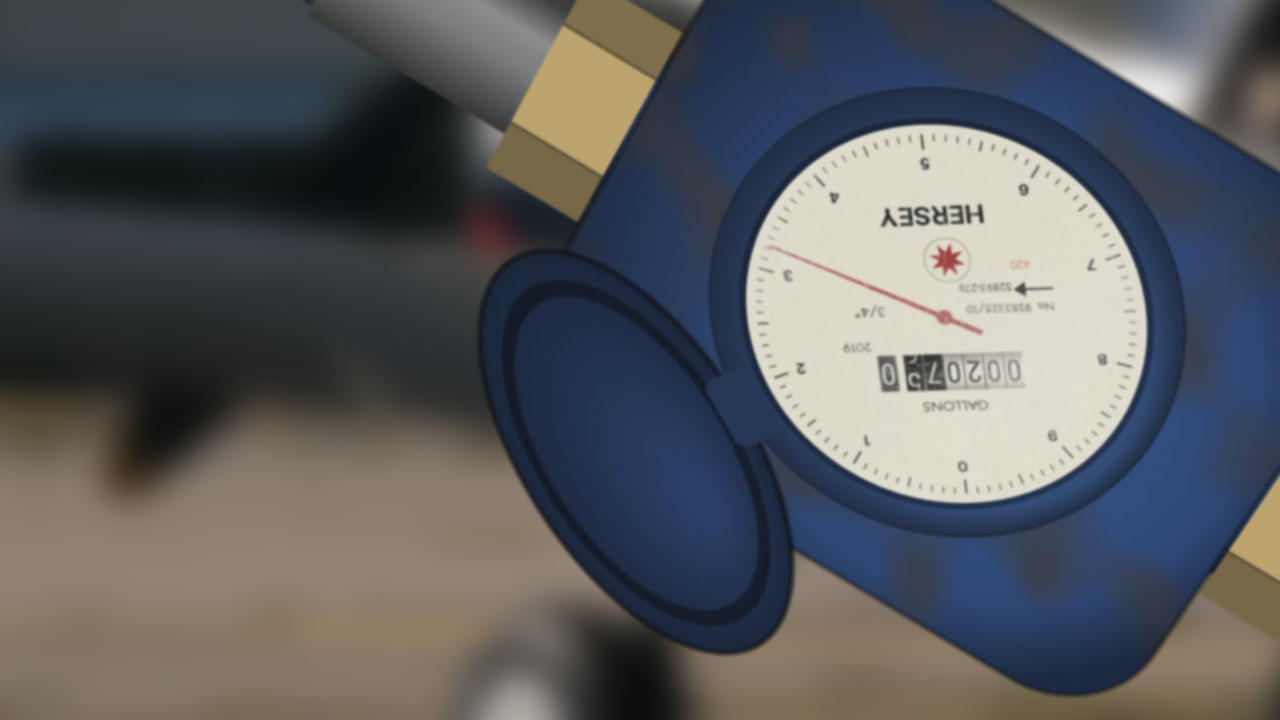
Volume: 20753.2 gal
